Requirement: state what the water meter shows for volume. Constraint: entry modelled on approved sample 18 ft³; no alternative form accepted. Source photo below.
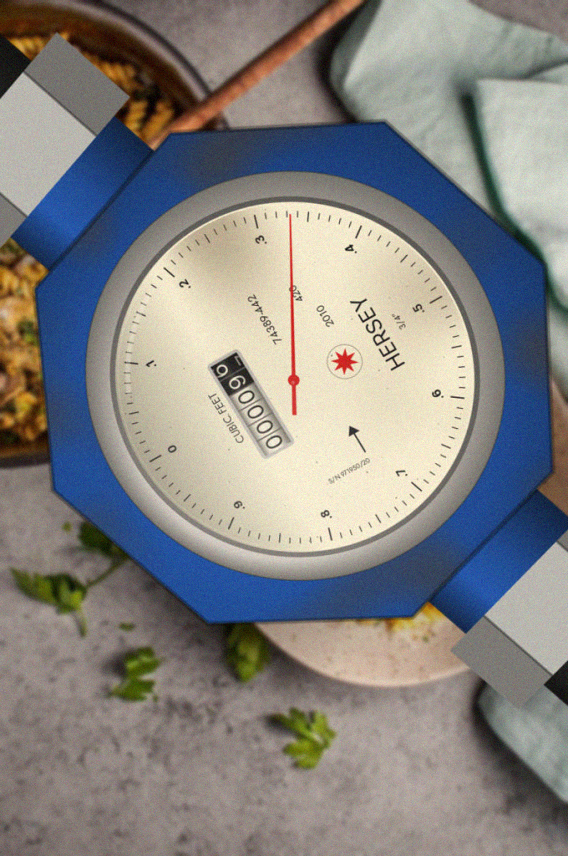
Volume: 96.33 ft³
